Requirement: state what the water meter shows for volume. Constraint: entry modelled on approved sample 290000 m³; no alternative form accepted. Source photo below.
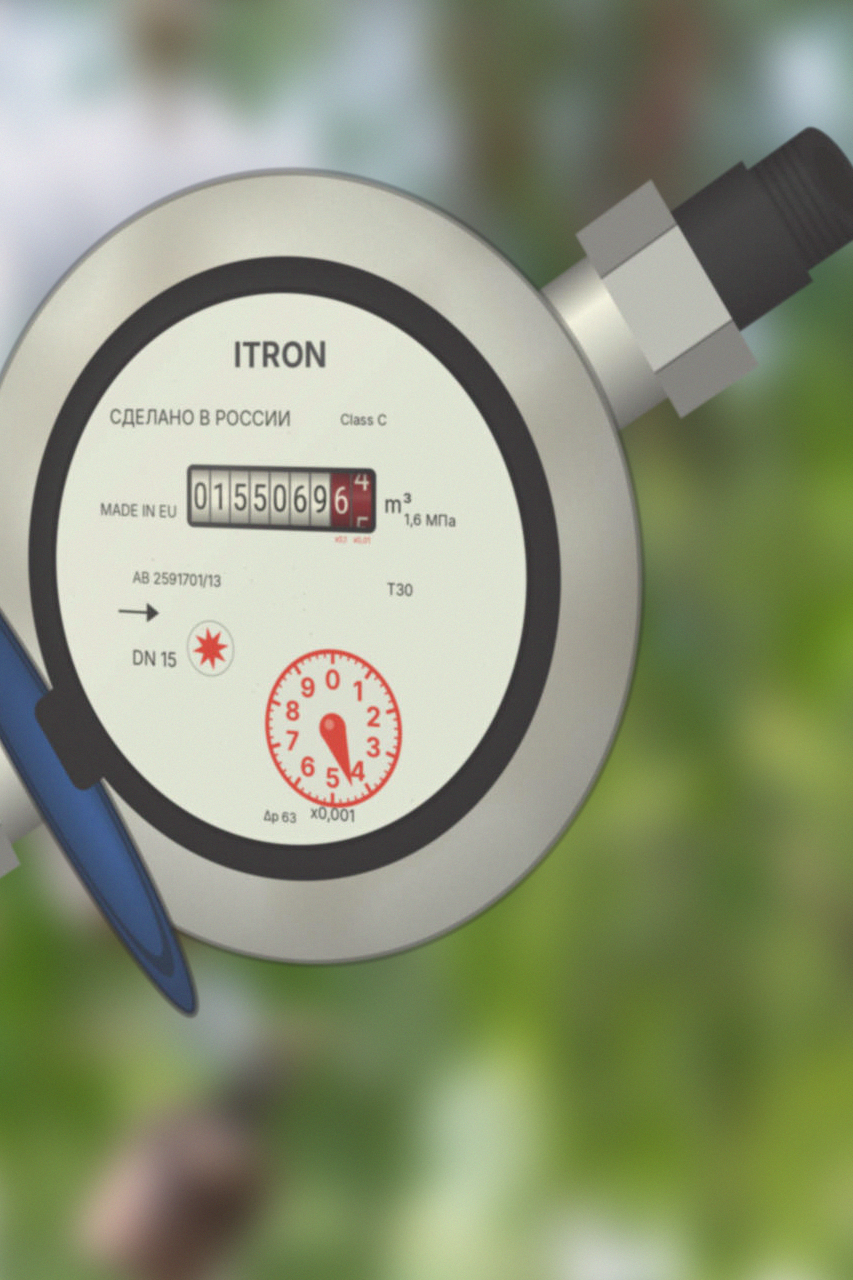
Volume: 155069.644 m³
